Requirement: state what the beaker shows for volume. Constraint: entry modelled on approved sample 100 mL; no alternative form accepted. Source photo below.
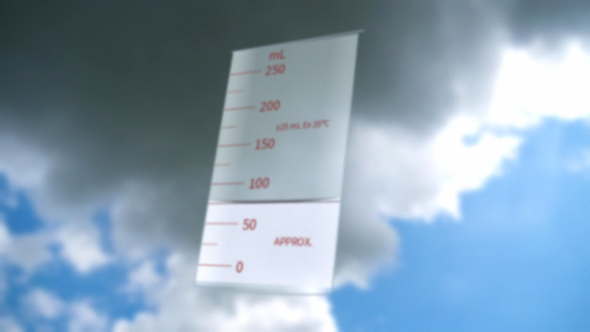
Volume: 75 mL
